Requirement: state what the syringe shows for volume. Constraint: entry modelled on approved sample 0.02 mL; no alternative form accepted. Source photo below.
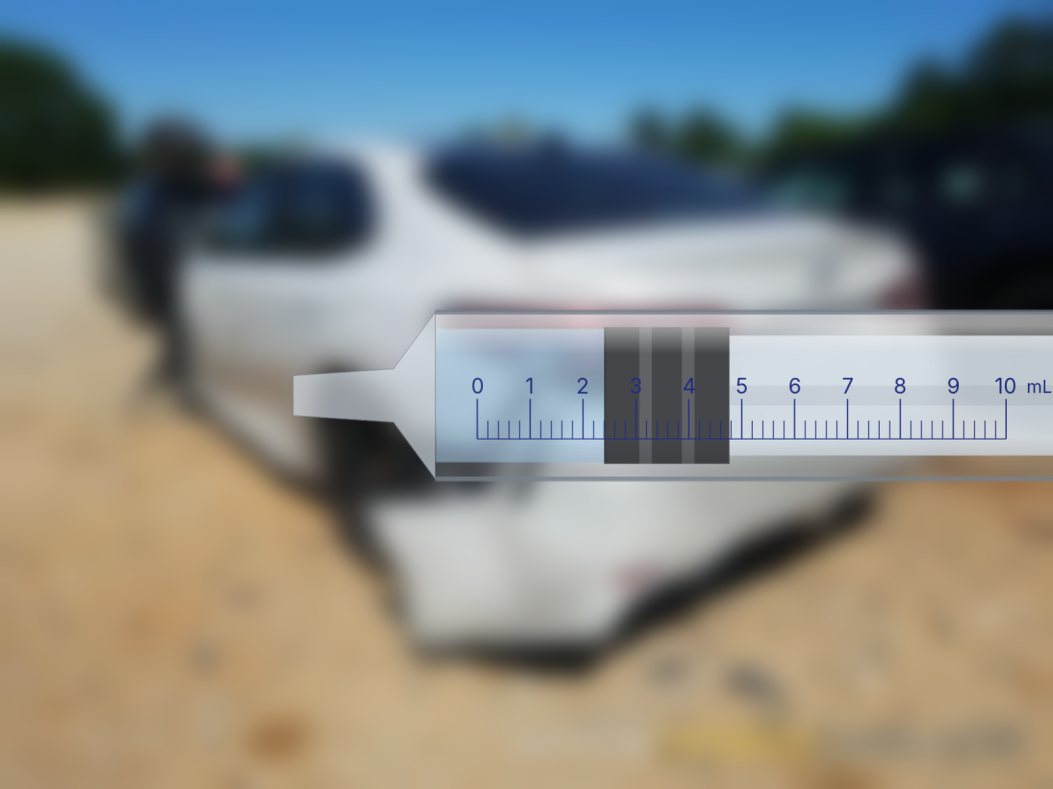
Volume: 2.4 mL
